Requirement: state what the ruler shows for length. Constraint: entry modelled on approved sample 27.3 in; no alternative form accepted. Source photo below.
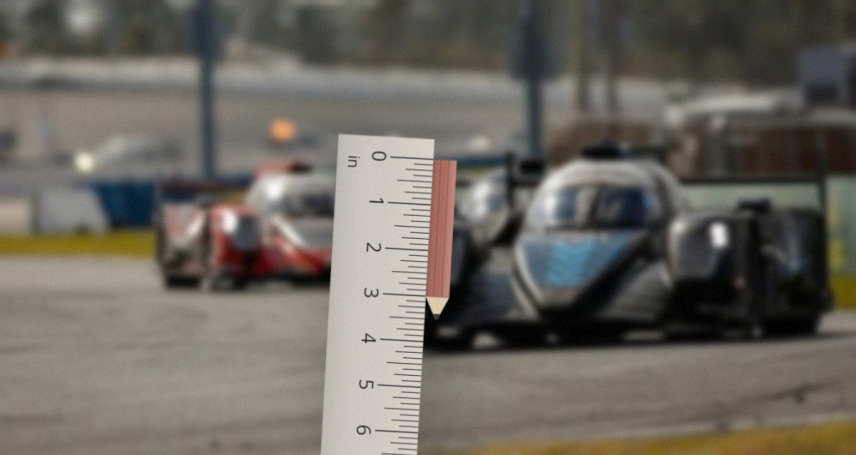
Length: 3.5 in
